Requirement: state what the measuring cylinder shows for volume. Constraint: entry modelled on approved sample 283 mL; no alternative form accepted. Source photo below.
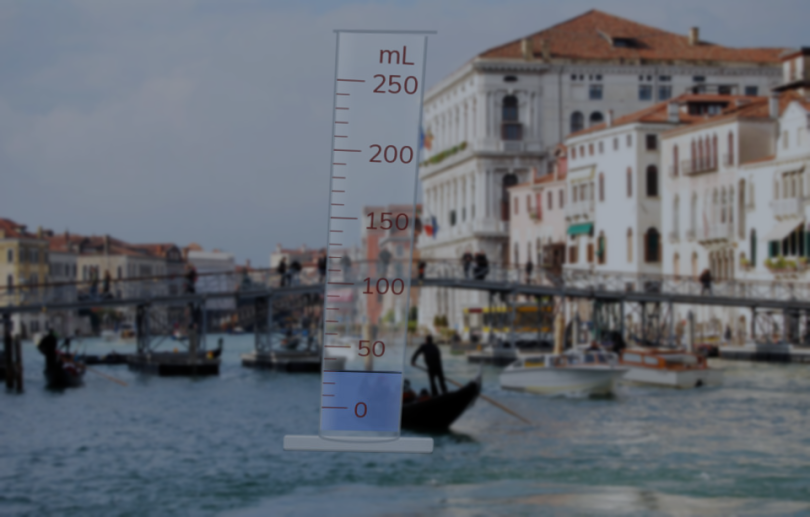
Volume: 30 mL
